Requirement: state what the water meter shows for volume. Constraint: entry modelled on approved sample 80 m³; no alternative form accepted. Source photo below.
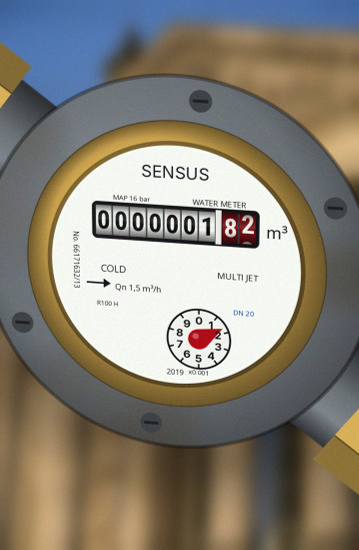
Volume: 1.821 m³
